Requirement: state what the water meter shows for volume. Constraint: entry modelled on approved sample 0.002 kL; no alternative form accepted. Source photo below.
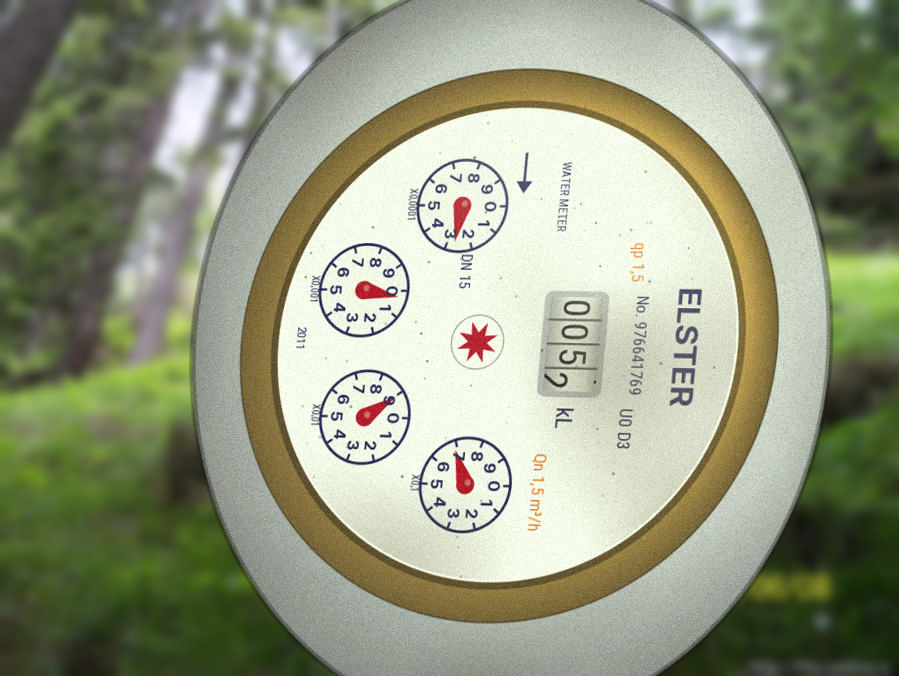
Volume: 51.6902 kL
